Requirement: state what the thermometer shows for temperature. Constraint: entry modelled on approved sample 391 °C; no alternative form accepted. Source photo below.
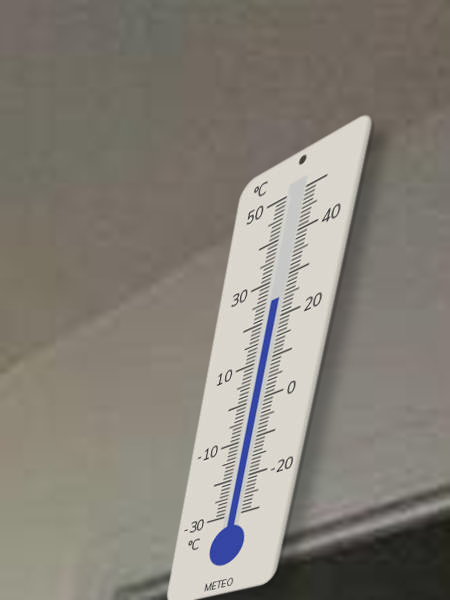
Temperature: 25 °C
